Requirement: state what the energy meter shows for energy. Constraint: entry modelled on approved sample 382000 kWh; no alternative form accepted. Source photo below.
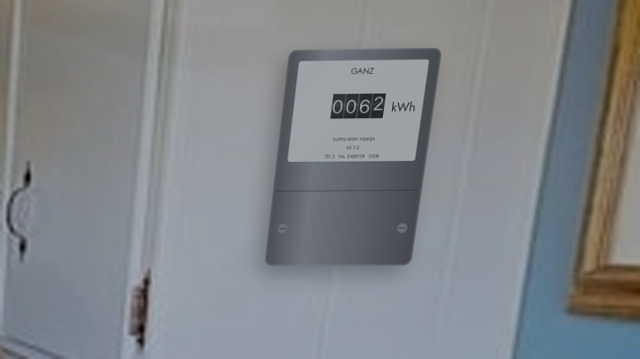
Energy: 62 kWh
